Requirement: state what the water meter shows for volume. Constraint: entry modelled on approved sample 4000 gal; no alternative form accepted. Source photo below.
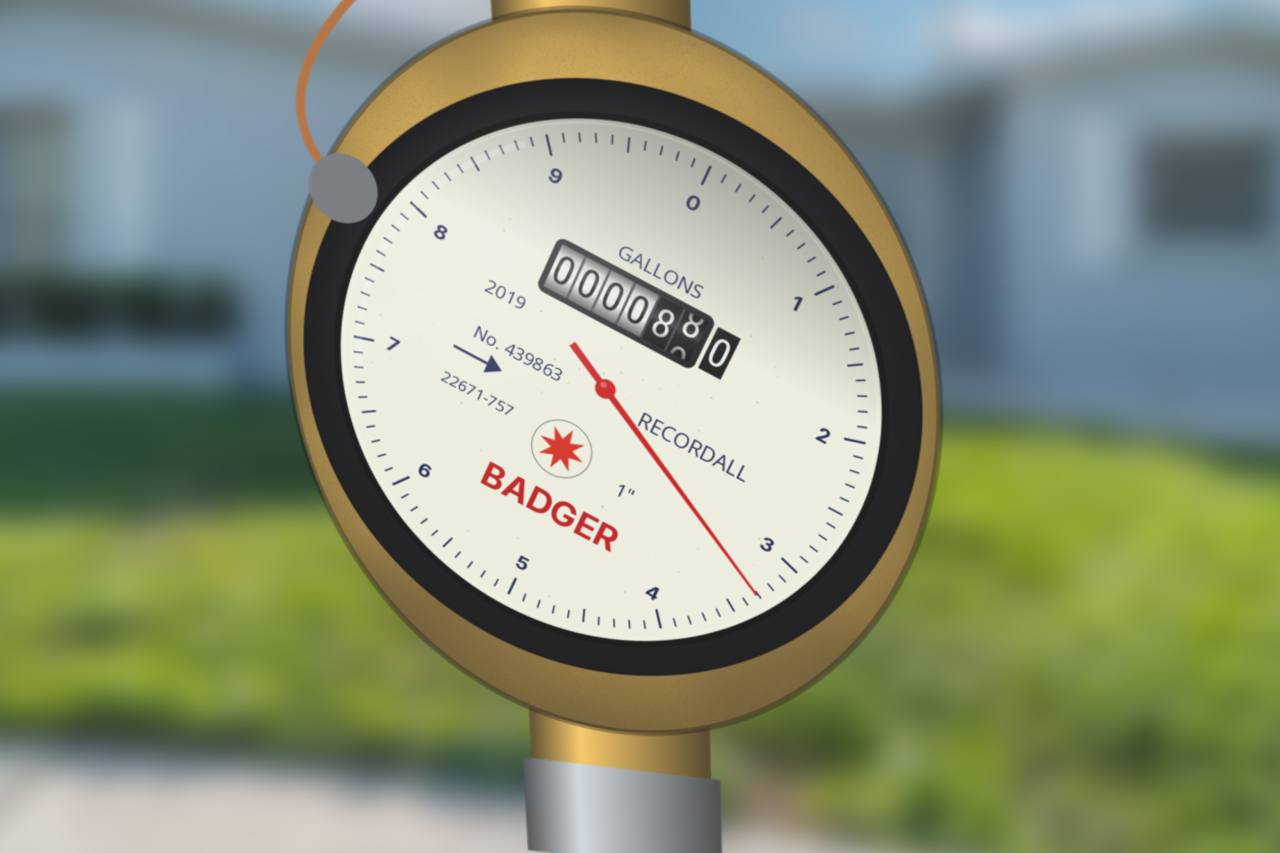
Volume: 883.3 gal
